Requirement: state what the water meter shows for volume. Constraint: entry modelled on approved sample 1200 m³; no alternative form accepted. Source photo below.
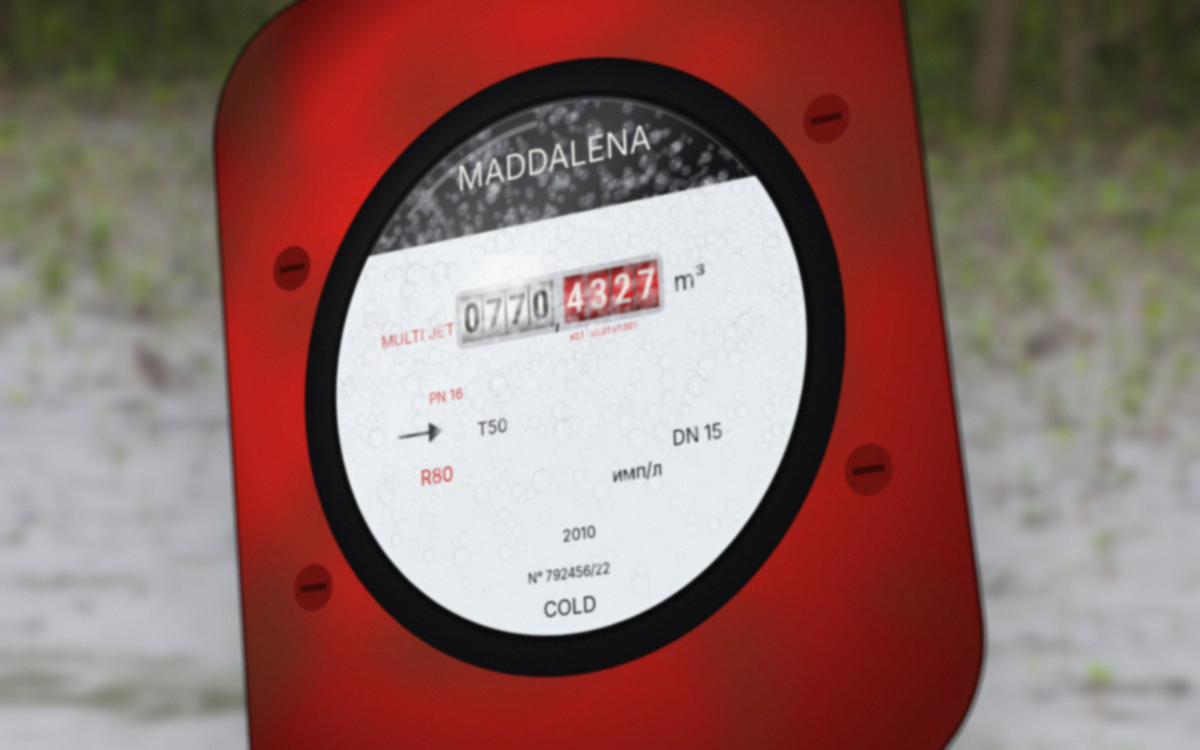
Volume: 770.4327 m³
